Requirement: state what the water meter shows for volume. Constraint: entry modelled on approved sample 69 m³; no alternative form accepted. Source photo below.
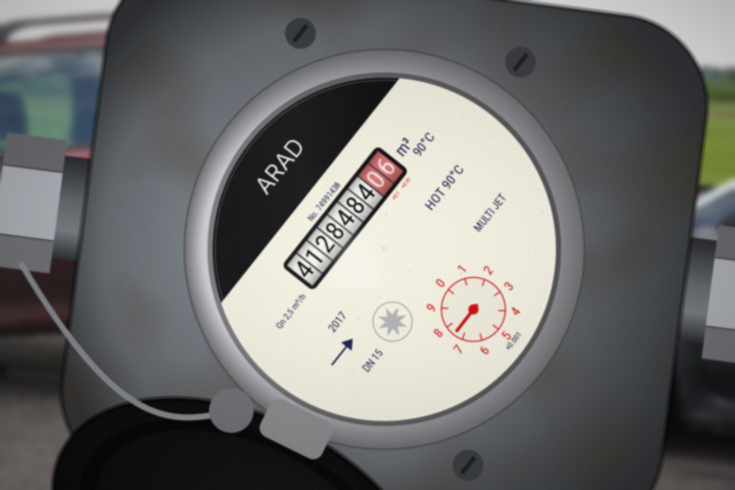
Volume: 4128484.067 m³
